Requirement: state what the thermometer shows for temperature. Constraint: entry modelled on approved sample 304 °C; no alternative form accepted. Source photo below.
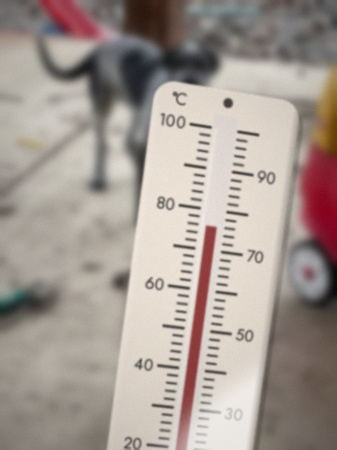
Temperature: 76 °C
